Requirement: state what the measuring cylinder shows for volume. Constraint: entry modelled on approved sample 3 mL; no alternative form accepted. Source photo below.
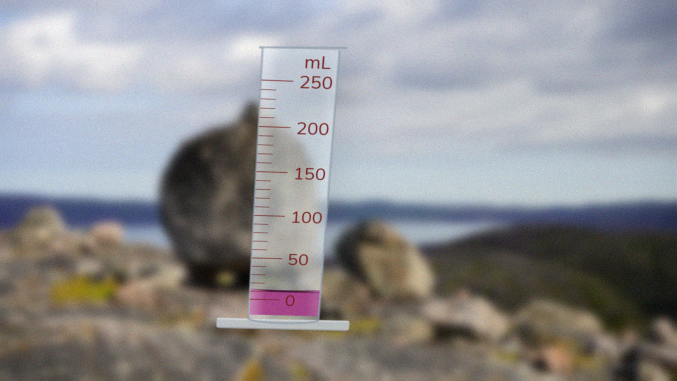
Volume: 10 mL
